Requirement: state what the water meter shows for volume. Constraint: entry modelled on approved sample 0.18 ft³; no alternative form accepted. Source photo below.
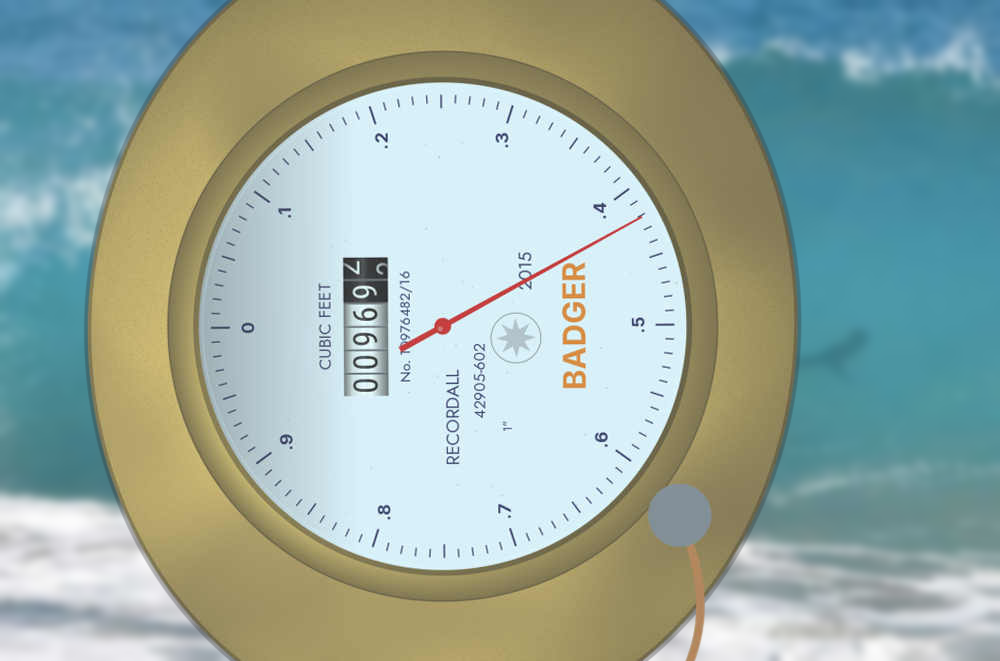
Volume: 9692.42 ft³
